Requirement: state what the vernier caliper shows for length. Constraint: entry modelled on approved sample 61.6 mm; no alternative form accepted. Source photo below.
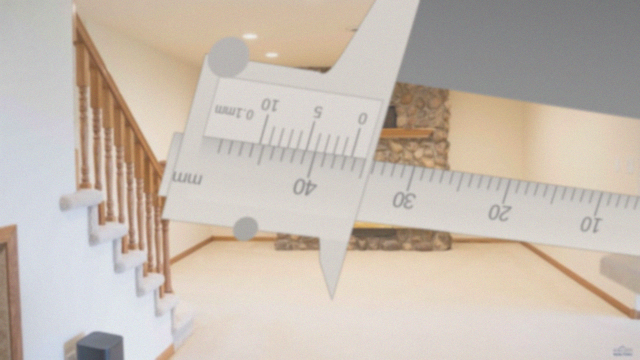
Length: 36.4 mm
